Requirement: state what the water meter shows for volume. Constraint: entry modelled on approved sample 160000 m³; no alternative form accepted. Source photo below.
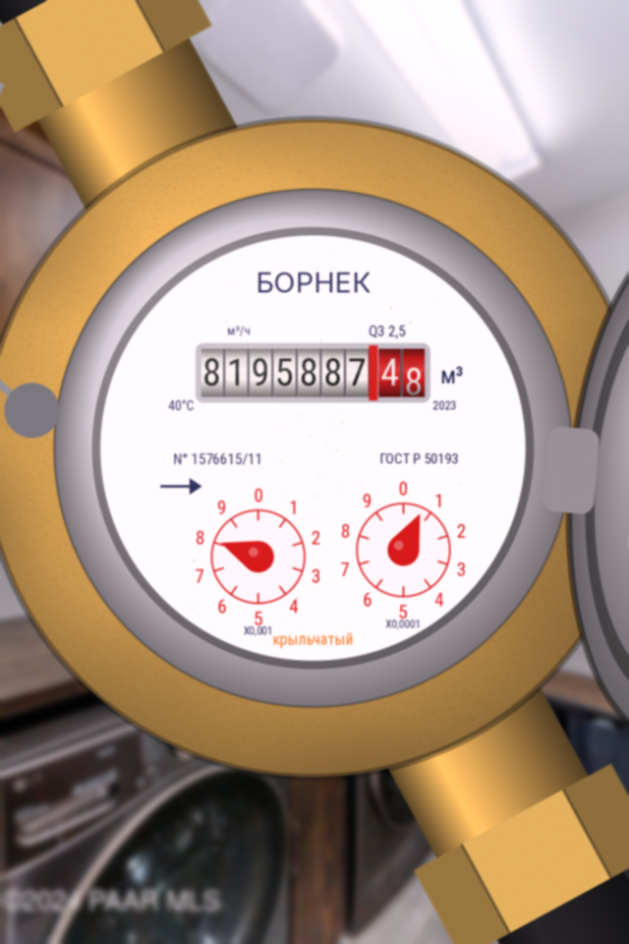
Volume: 8195887.4780 m³
